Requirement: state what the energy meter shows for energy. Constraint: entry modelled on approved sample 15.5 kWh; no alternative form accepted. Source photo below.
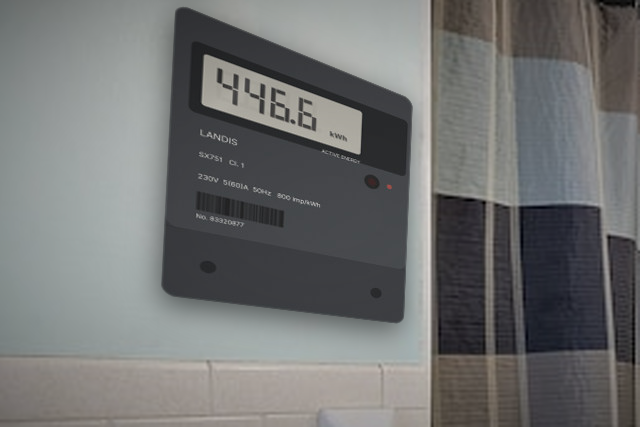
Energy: 446.6 kWh
